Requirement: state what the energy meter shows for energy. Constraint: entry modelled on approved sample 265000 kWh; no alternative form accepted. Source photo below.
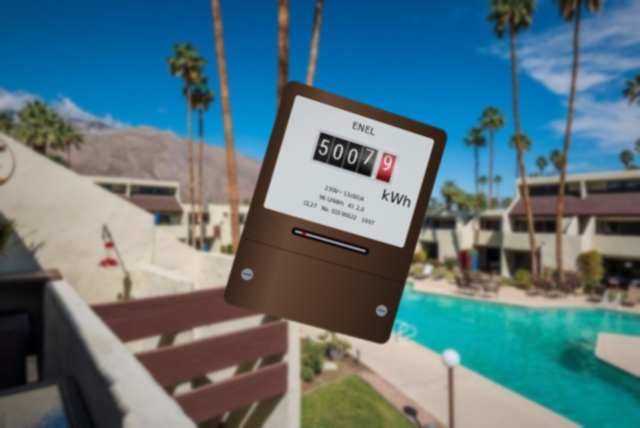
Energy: 5007.9 kWh
